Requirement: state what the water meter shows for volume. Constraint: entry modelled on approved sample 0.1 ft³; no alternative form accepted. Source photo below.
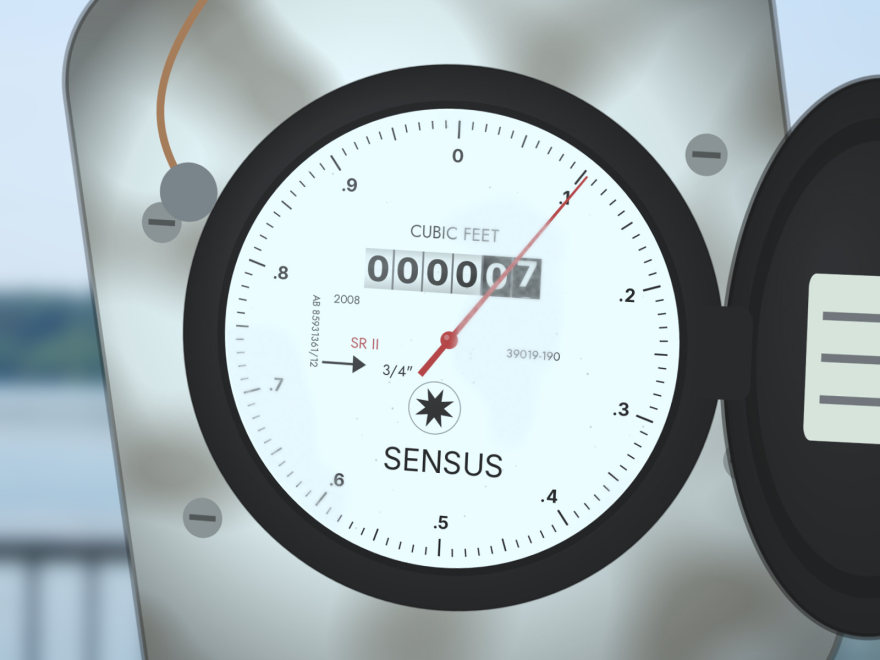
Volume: 7.10 ft³
